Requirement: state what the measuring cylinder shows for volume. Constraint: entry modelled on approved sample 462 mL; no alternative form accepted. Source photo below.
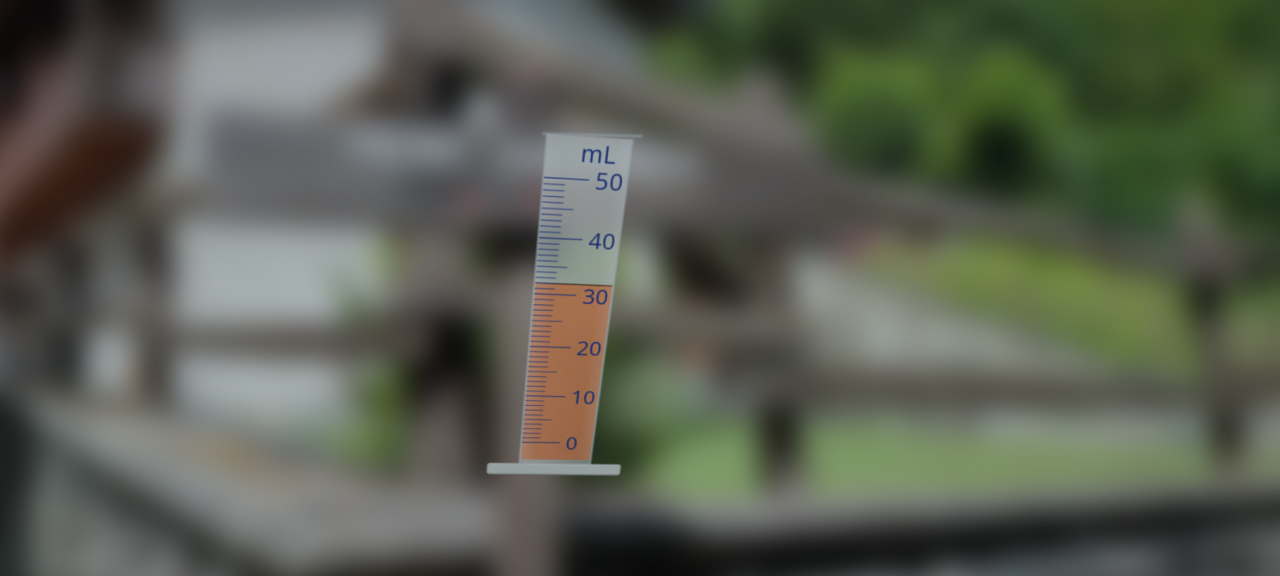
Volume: 32 mL
